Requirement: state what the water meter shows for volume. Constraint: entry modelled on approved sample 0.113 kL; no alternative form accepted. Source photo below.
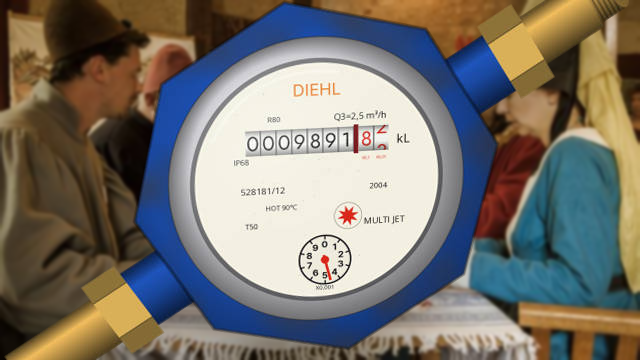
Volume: 9891.824 kL
